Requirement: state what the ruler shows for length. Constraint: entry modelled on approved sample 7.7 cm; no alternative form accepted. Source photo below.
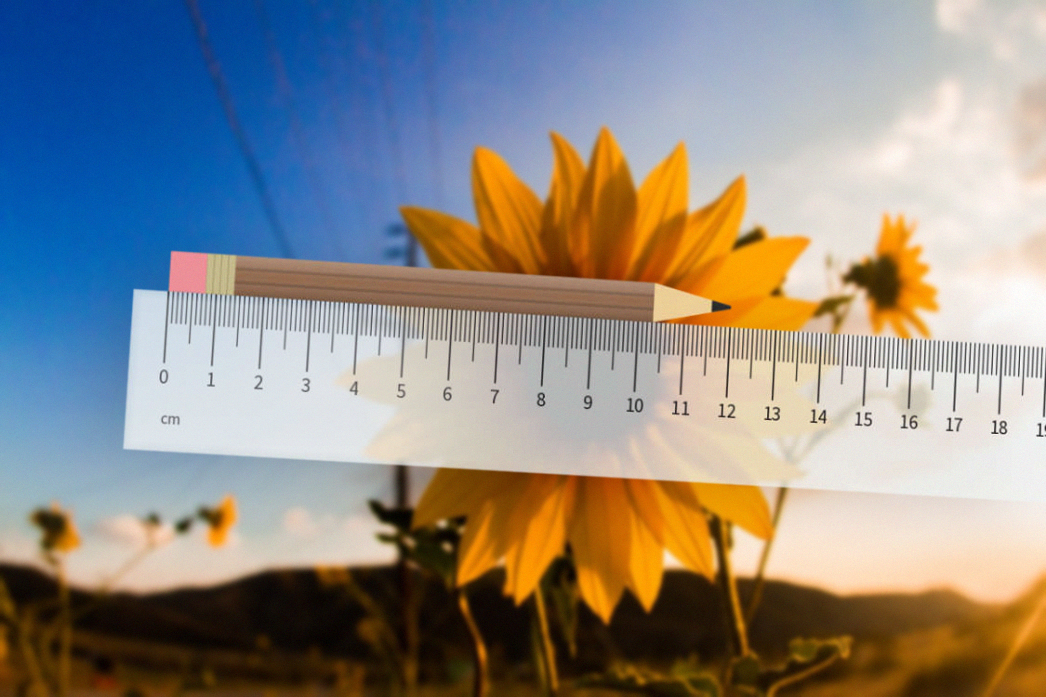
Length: 12 cm
